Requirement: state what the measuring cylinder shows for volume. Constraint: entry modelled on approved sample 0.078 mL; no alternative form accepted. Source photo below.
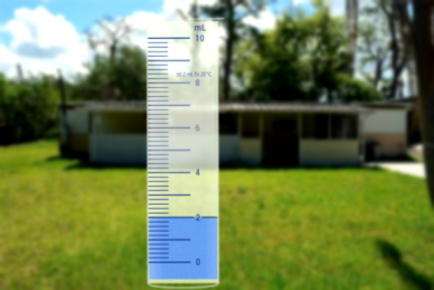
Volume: 2 mL
